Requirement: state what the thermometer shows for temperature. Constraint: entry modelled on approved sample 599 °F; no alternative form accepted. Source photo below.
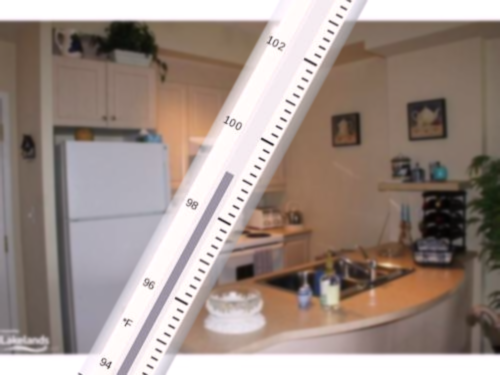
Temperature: 99 °F
